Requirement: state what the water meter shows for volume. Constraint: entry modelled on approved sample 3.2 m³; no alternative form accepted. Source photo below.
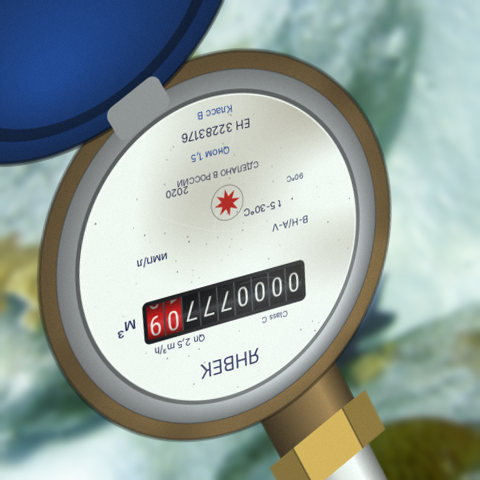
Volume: 777.09 m³
